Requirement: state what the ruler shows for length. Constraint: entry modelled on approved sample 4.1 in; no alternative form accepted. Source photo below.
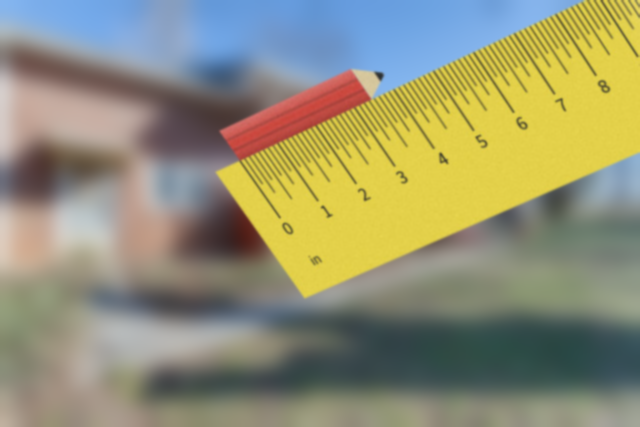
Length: 4 in
